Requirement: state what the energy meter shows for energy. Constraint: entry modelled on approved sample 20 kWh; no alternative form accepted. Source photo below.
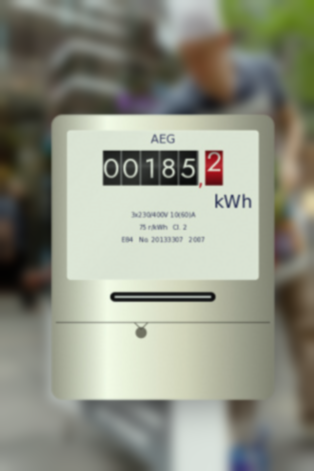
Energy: 185.2 kWh
